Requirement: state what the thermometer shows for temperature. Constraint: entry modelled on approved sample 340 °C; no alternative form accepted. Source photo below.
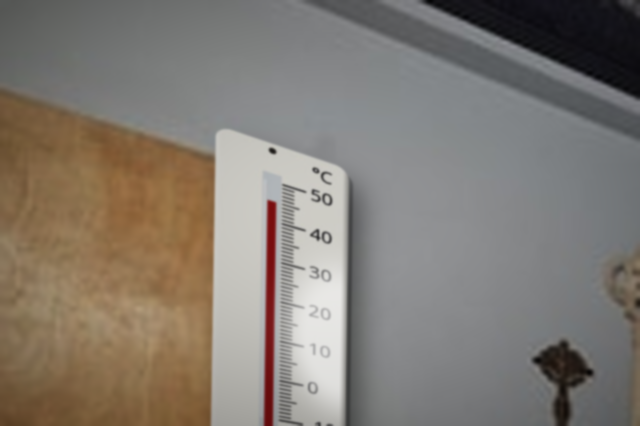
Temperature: 45 °C
